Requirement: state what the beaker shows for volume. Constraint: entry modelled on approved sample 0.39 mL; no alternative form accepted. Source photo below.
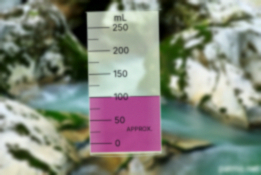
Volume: 100 mL
